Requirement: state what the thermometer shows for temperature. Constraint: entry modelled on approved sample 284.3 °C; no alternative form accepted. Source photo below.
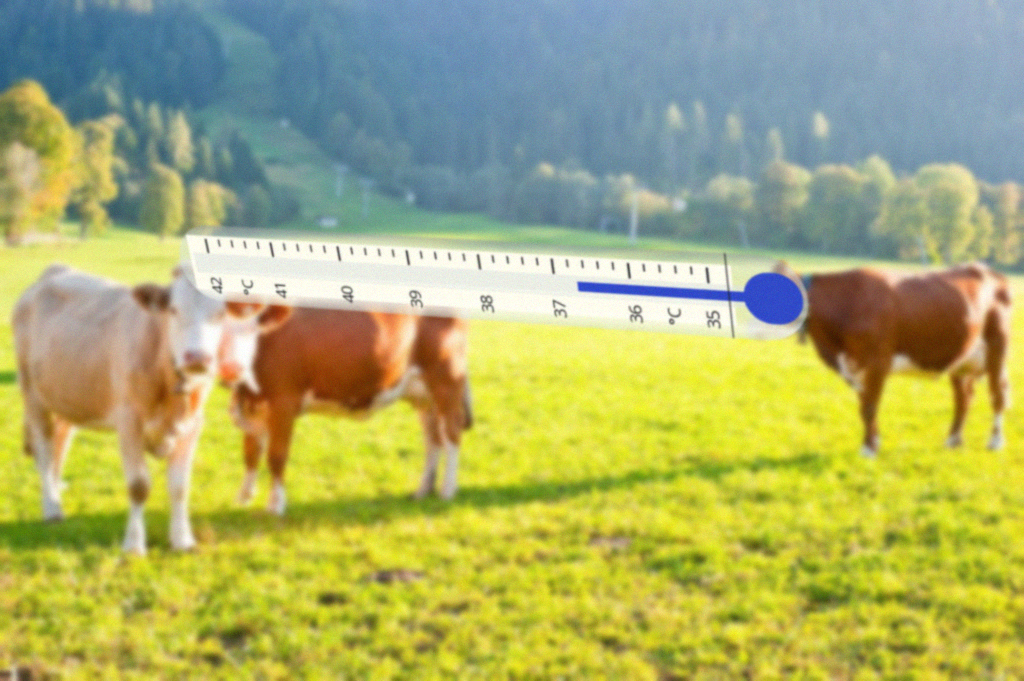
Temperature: 36.7 °C
